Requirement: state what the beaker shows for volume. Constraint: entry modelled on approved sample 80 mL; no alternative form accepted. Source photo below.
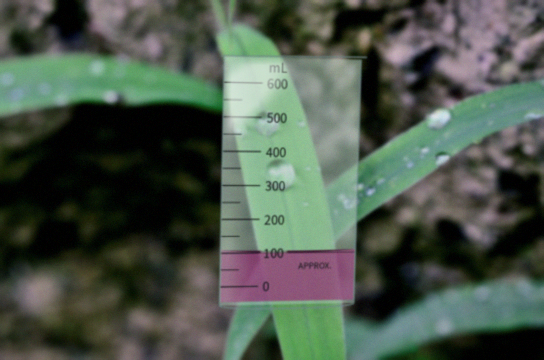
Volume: 100 mL
